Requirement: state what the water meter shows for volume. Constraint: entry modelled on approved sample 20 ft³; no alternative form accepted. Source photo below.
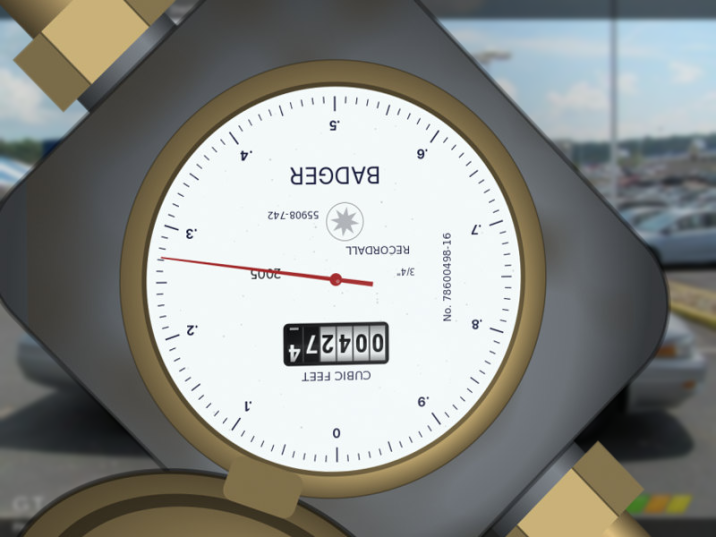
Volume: 4274.27 ft³
